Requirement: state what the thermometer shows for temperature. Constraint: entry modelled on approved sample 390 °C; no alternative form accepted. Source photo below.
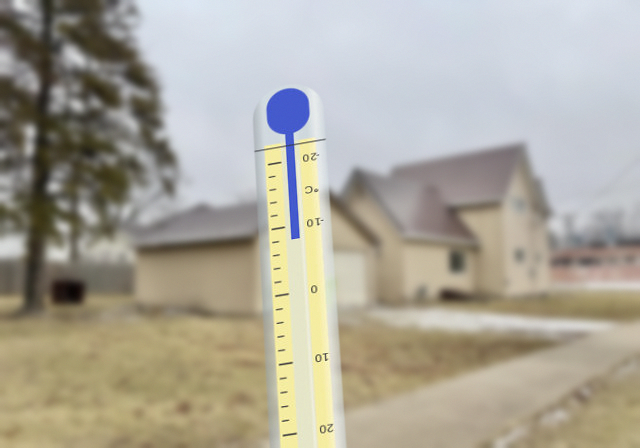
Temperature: -8 °C
